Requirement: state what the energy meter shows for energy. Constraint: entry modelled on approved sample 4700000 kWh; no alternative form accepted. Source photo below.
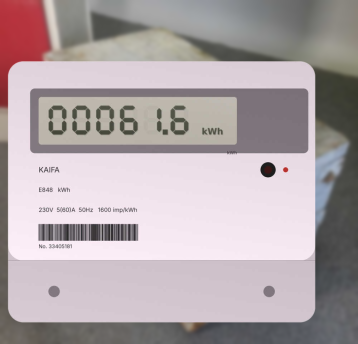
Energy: 61.6 kWh
